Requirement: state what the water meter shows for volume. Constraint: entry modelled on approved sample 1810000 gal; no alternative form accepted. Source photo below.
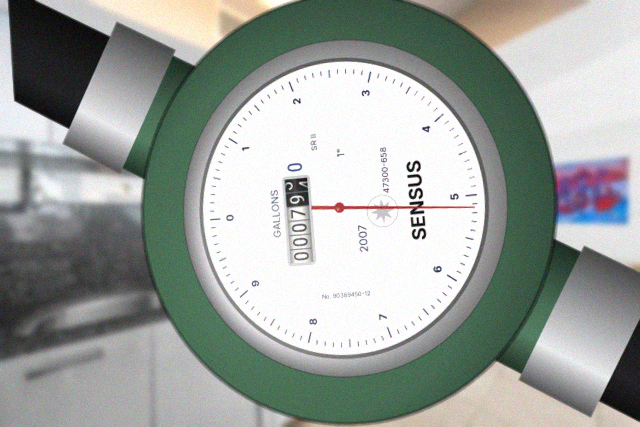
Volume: 7935.1 gal
